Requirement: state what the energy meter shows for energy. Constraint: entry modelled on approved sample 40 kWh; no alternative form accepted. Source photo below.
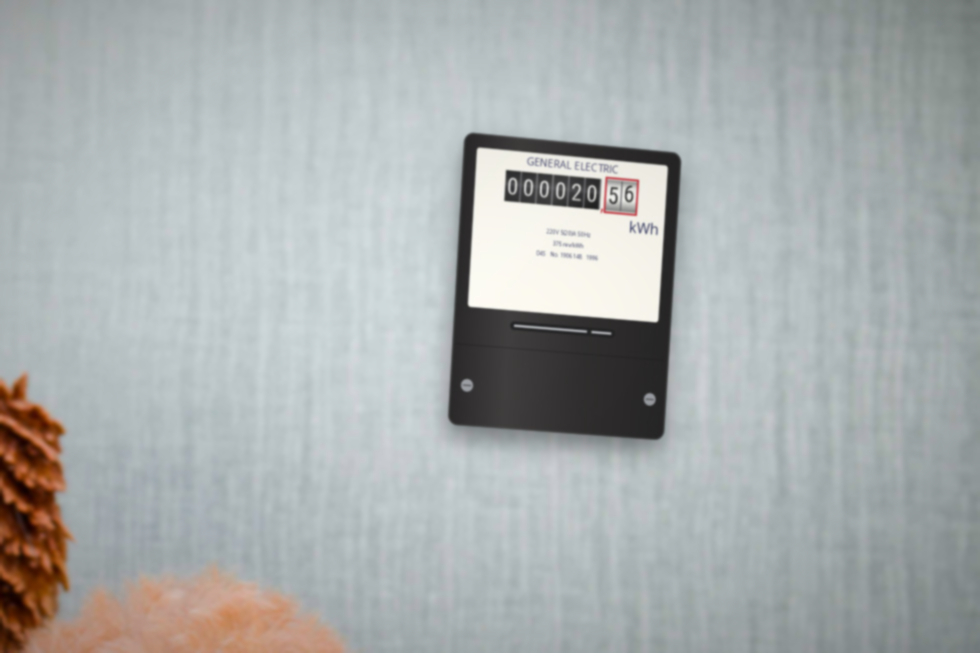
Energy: 20.56 kWh
